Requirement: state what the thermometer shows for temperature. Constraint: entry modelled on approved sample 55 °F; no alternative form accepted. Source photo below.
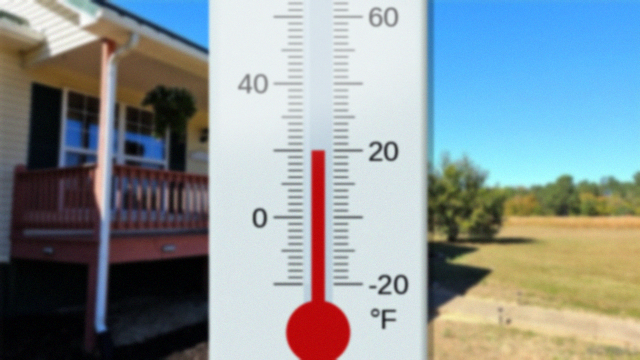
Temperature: 20 °F
